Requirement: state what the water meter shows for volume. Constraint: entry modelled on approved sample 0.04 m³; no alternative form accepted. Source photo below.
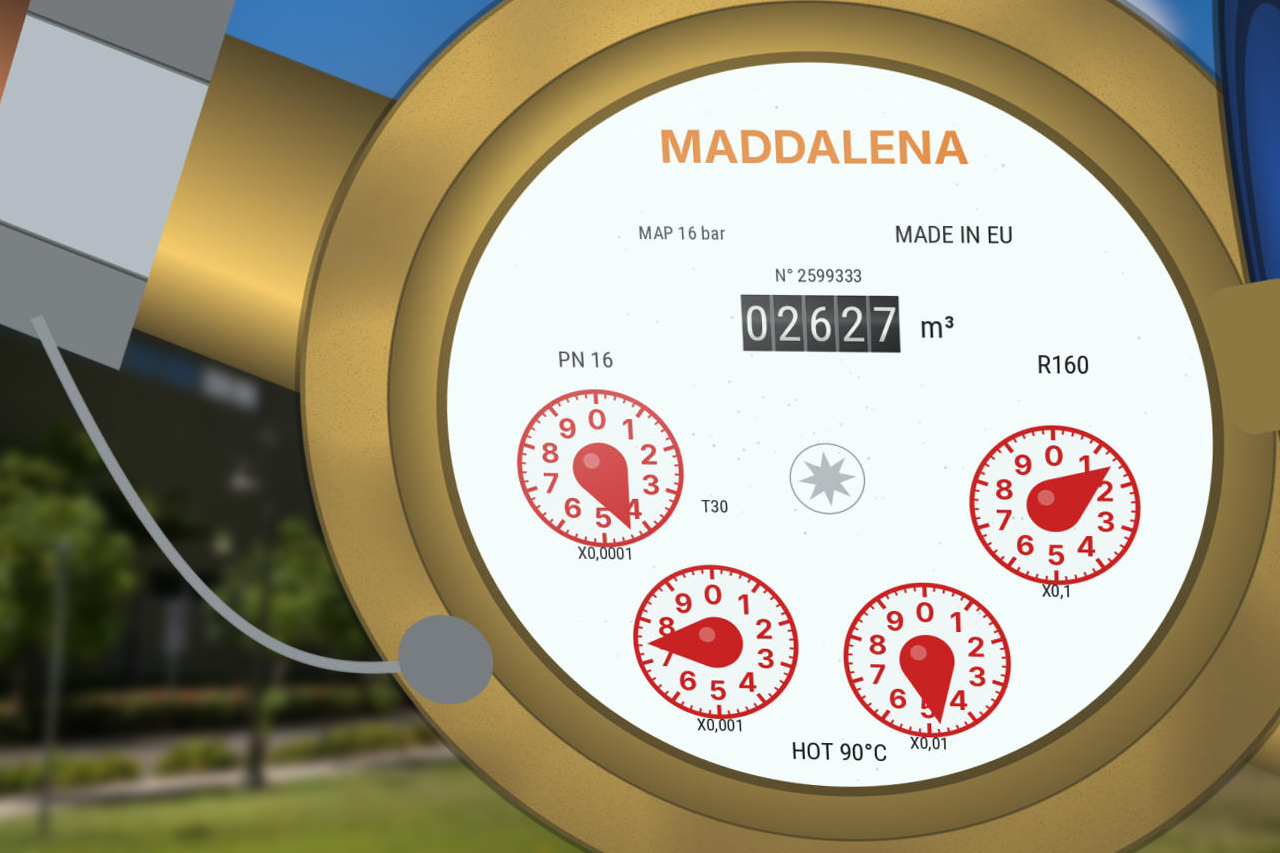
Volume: 2627.1474 m³
